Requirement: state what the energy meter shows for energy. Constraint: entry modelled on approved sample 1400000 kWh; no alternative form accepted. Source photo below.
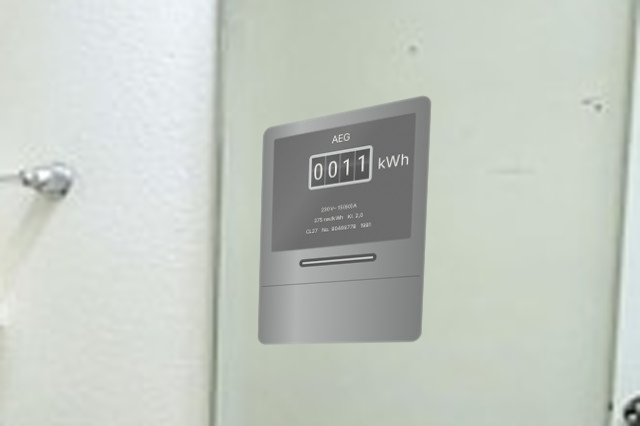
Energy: 11 kWh
